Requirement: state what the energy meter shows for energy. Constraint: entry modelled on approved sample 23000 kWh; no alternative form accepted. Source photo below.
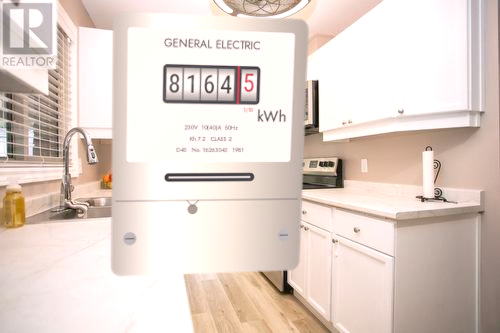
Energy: 8164.5 kWh
